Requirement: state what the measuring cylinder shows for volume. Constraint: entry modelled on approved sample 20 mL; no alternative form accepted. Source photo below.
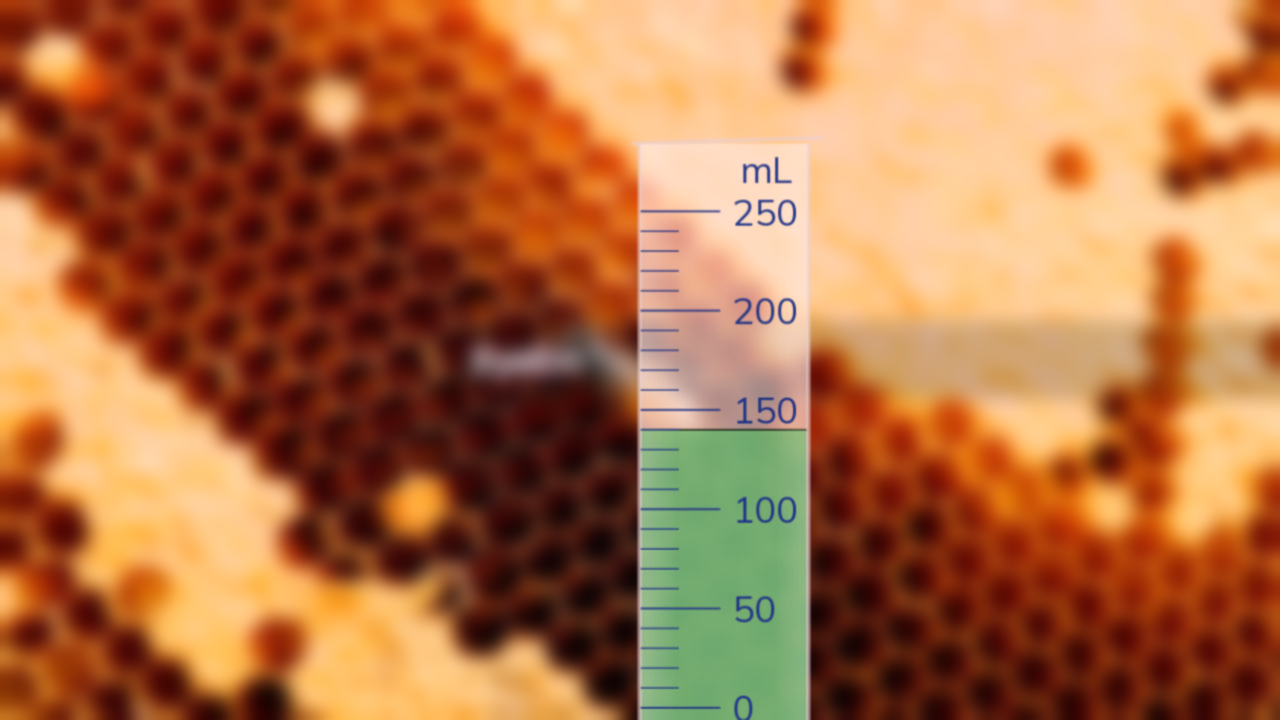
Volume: 140 mL
